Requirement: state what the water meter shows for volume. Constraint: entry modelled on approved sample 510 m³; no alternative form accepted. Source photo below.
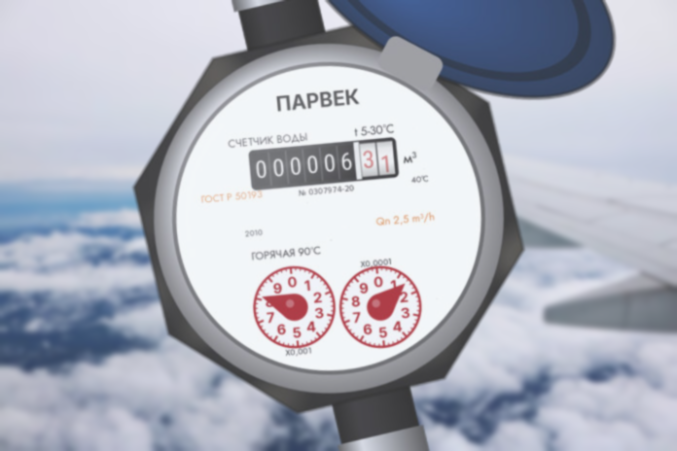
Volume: 6.3081 m³
